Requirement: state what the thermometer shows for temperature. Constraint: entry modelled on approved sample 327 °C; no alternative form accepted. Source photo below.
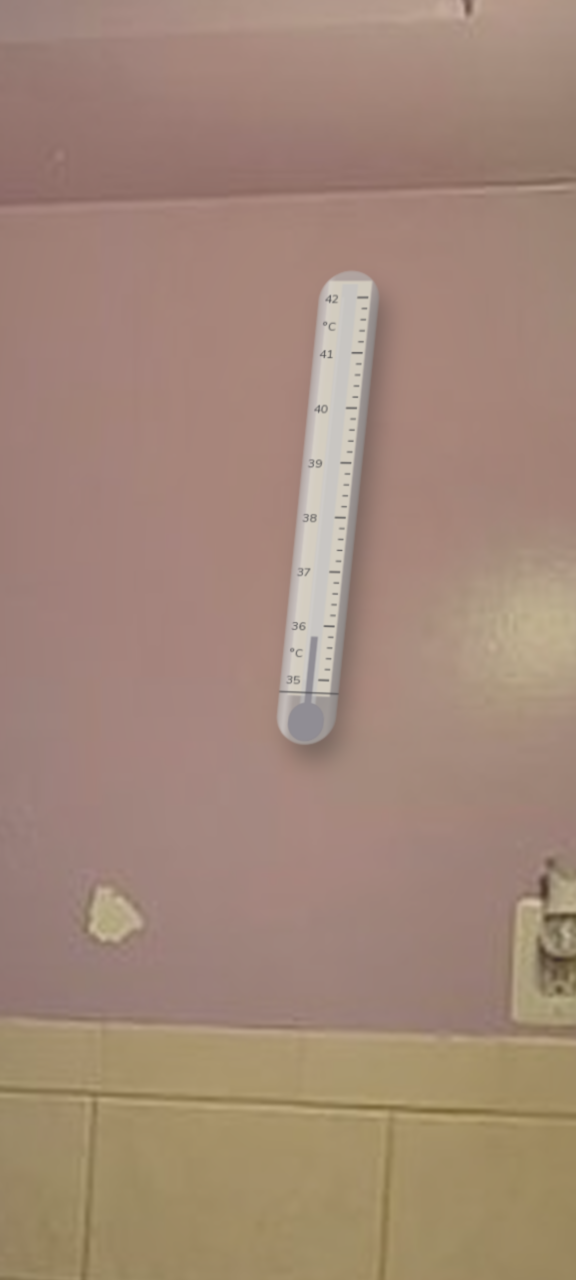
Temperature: 35.8 °C
